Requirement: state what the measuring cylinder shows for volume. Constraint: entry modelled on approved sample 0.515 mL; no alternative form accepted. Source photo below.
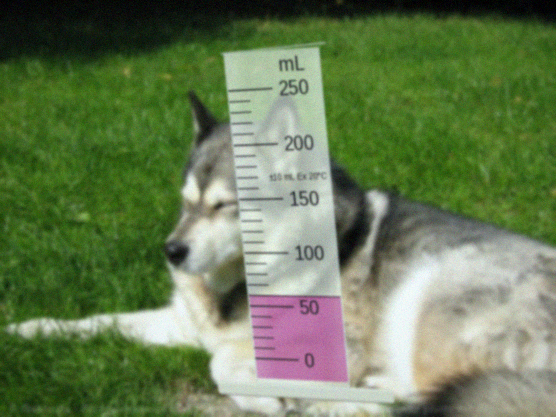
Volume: 60 mL
